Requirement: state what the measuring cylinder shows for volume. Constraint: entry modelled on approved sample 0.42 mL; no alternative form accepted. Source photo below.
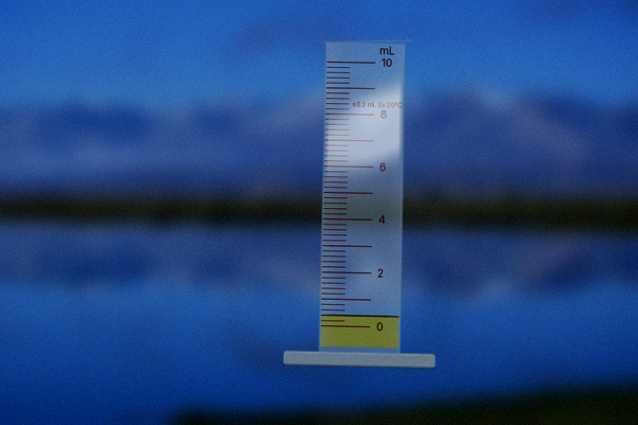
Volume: 0.4 mL
